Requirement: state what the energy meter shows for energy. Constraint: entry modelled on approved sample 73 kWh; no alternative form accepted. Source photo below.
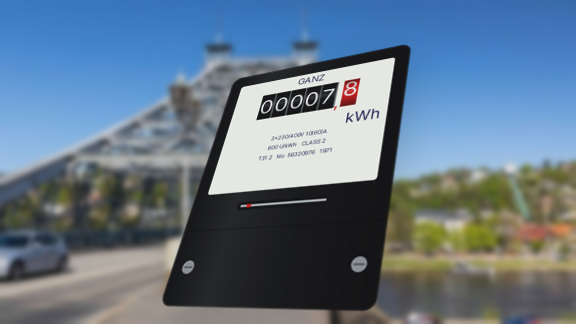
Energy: 7.8 kWh
